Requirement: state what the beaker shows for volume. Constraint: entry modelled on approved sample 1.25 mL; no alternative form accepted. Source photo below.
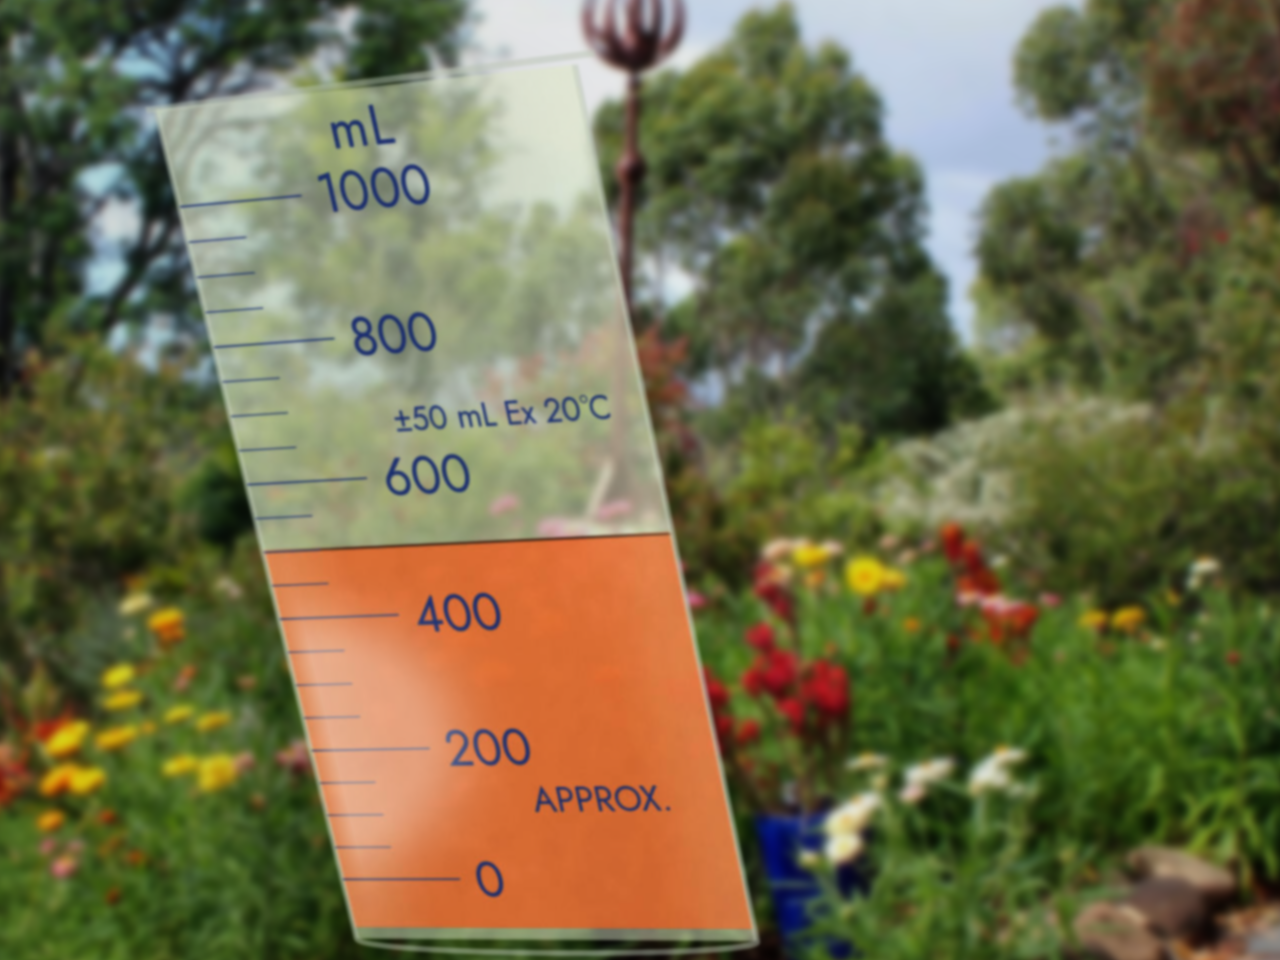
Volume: 500 mL
